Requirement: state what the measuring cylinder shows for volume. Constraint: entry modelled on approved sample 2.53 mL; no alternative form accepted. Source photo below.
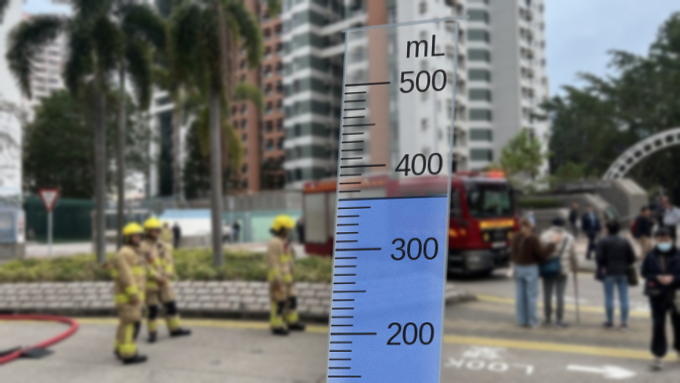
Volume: 360 mL
